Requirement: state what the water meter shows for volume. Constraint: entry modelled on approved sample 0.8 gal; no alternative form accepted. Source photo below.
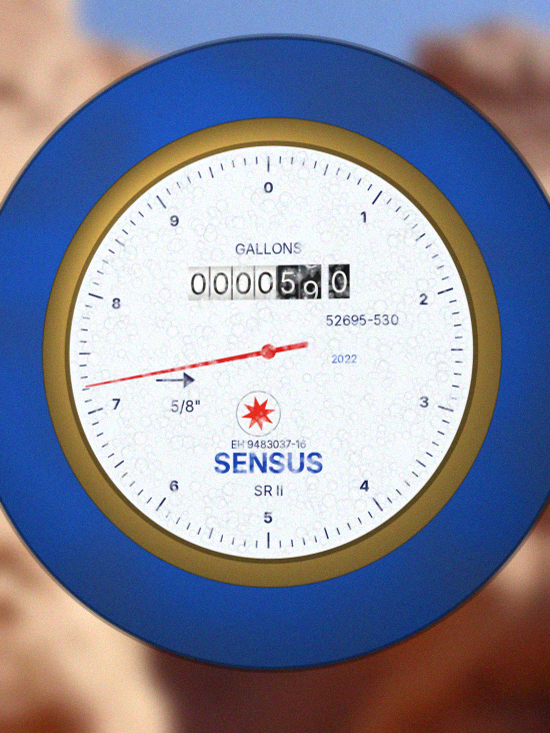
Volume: 587.2 gal
